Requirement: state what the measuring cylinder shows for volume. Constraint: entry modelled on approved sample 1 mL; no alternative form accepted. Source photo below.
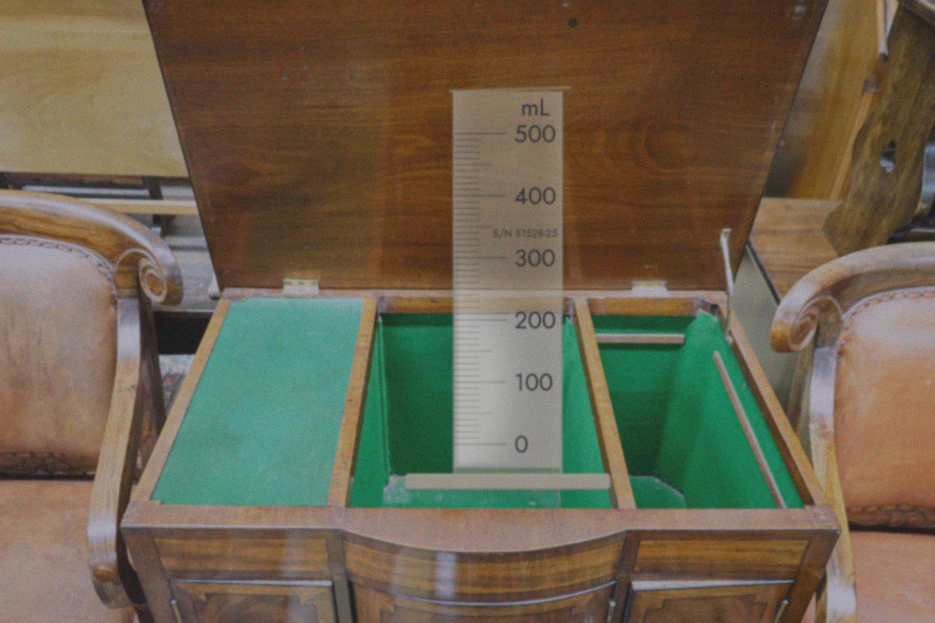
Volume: 210 mL
